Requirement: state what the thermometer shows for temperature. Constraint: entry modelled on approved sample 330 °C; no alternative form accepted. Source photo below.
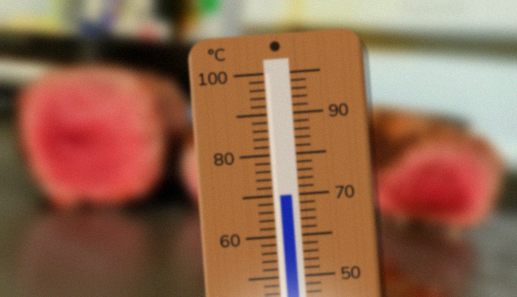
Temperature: 70 °C
